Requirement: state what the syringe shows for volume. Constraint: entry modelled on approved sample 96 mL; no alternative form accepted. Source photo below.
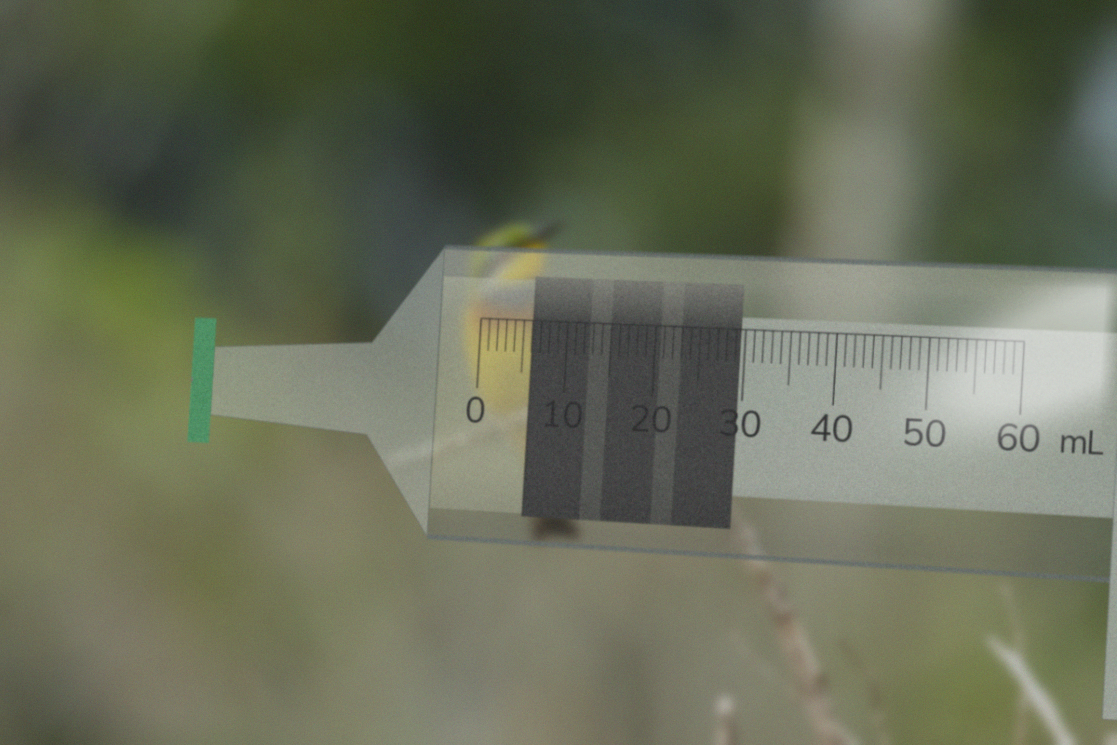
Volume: 6 mL
